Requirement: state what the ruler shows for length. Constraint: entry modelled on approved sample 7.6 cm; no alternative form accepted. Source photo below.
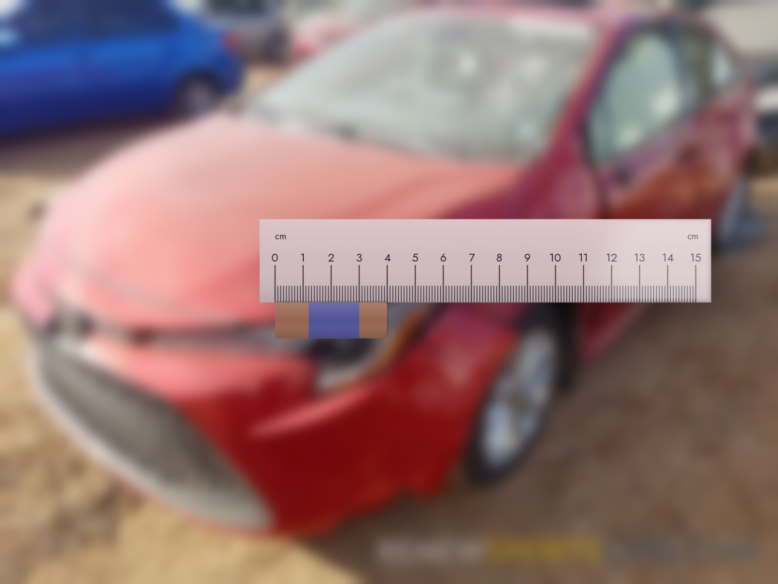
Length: 4 cm
